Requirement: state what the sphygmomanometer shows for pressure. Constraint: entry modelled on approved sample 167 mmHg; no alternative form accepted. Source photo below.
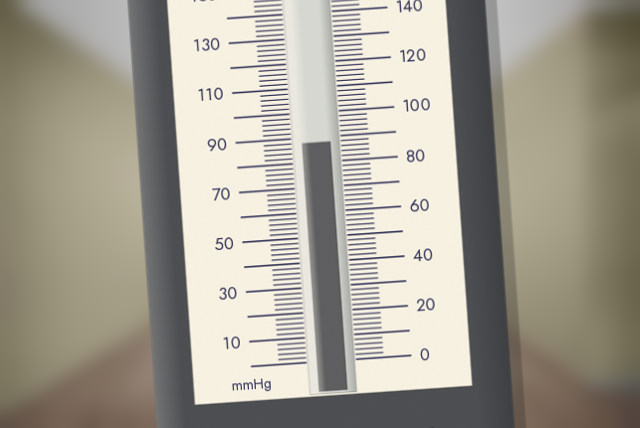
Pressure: 88 mmHg
